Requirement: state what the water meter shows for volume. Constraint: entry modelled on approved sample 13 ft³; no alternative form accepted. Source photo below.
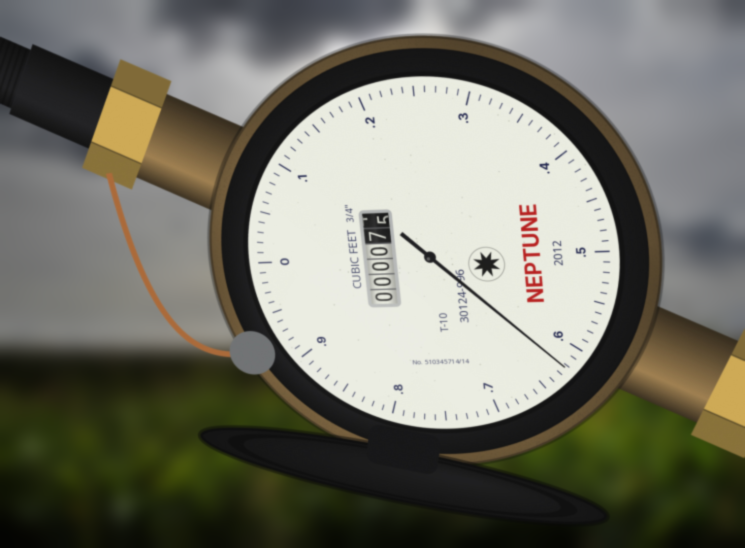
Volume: 74.62 ft³
